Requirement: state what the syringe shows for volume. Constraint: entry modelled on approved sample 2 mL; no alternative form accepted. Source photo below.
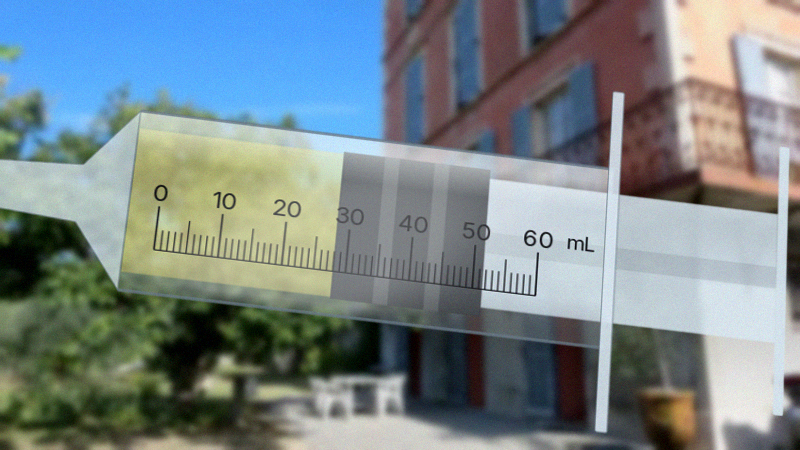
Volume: 28 mL
